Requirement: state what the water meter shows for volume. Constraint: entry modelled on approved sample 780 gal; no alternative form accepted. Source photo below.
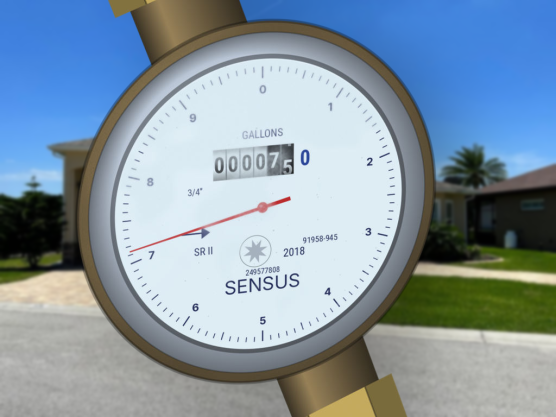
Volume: 747.1 gal
